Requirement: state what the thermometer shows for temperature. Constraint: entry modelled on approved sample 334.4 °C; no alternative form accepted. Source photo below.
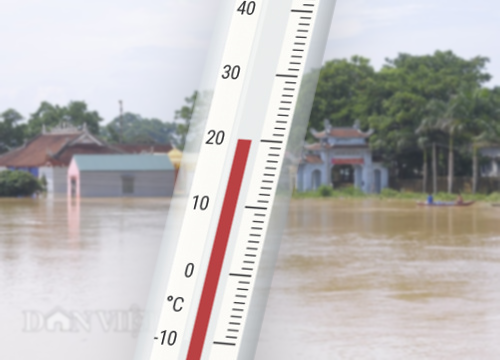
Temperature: 20 °C
